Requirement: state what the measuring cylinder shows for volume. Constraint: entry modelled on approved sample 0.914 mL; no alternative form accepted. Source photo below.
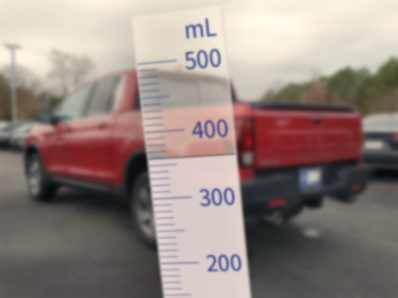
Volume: 360 mL
